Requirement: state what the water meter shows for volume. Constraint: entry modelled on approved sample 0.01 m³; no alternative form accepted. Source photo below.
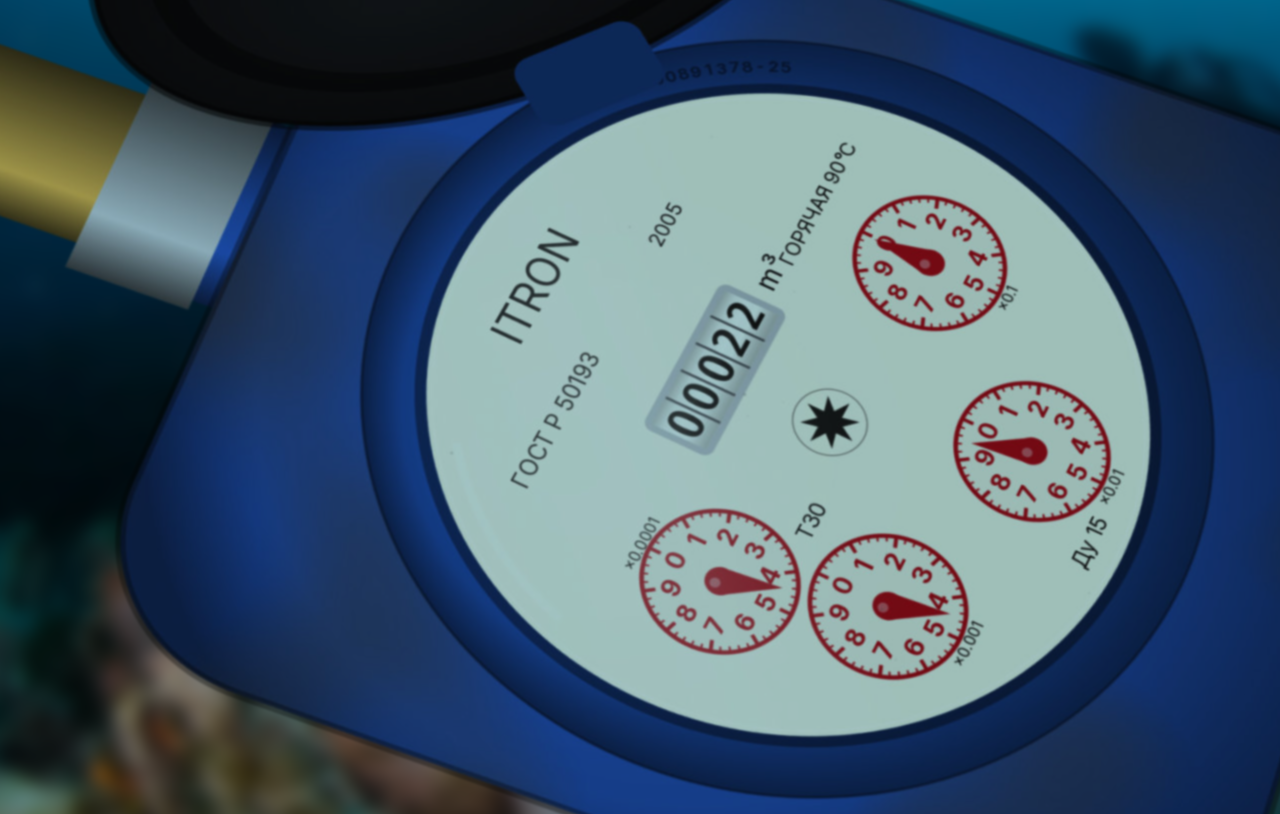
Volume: 21.9944 m³
